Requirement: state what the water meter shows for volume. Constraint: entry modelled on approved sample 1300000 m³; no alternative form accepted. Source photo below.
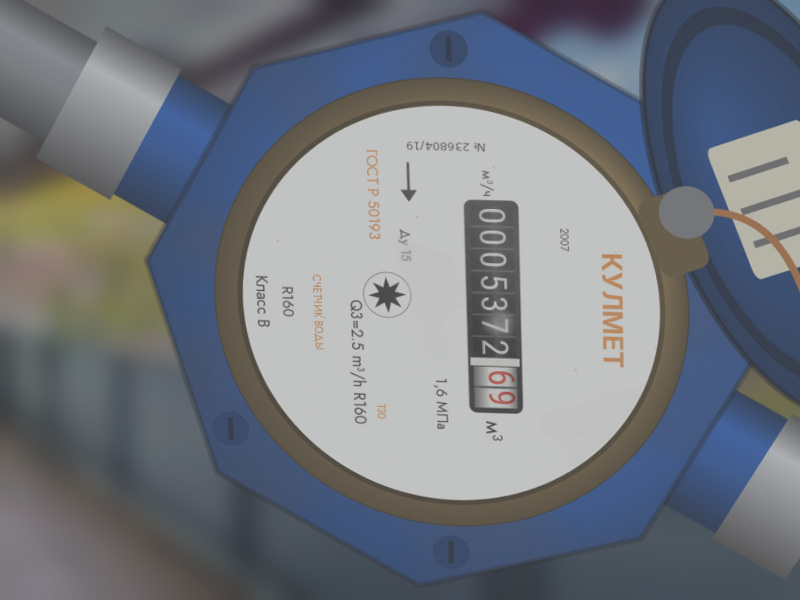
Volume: 5372.69 m³
